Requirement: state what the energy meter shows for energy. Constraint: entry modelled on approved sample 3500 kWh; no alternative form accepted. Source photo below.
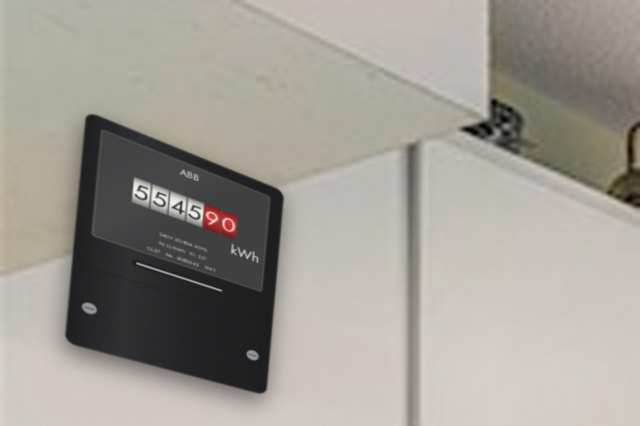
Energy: 5545.90 kWh
